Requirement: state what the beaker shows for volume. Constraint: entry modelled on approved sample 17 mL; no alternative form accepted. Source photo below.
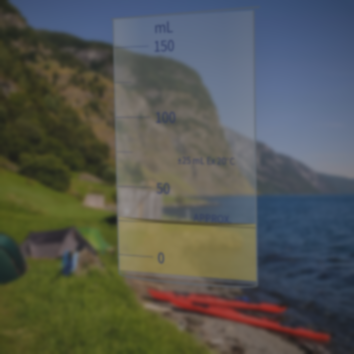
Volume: 25 mL
